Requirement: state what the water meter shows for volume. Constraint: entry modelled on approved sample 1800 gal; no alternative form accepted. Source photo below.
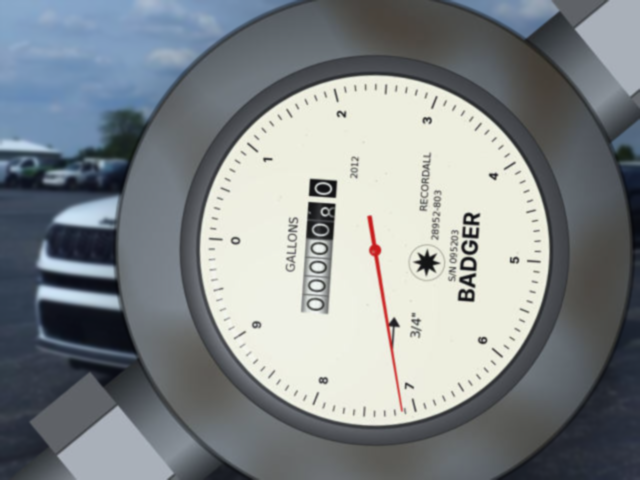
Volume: 77.1 gal
